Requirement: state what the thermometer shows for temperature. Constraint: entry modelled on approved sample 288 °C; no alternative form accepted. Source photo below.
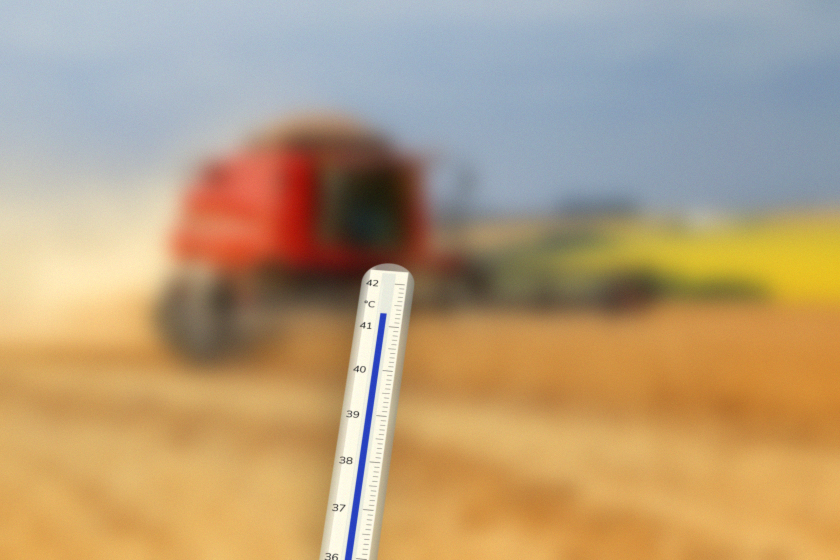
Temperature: 41.3 °C
